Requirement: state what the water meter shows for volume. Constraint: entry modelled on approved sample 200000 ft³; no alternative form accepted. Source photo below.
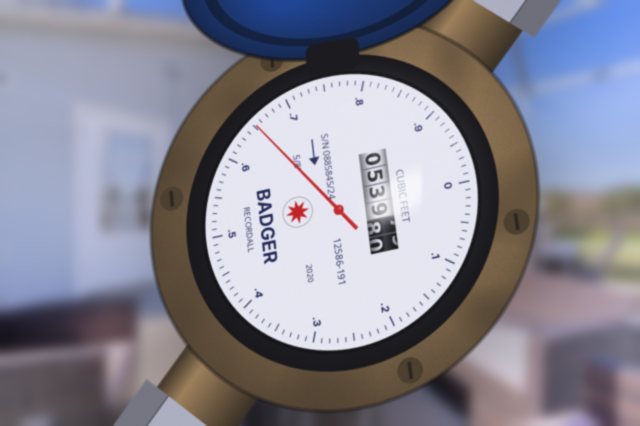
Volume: 53979.65 ft³
